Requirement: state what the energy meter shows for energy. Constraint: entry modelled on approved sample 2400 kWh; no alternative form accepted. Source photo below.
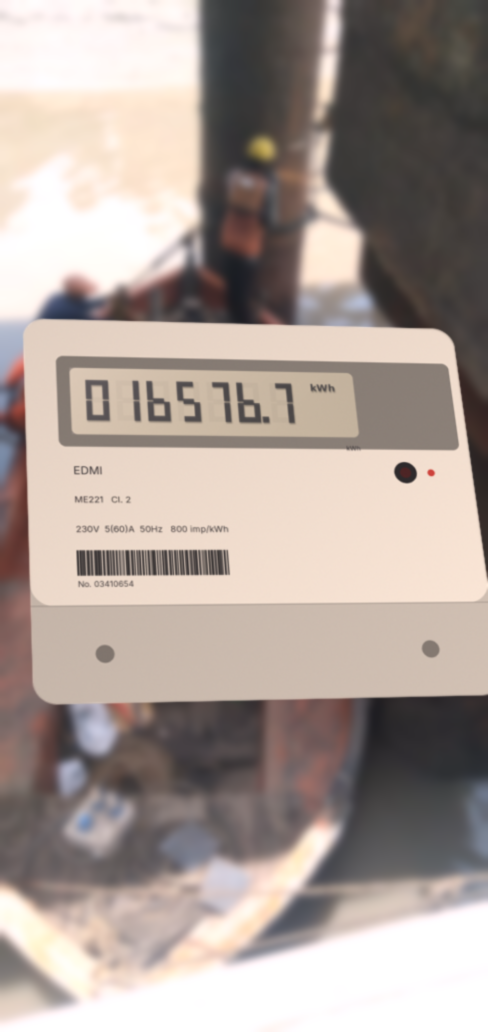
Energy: 16576.7 kWh
